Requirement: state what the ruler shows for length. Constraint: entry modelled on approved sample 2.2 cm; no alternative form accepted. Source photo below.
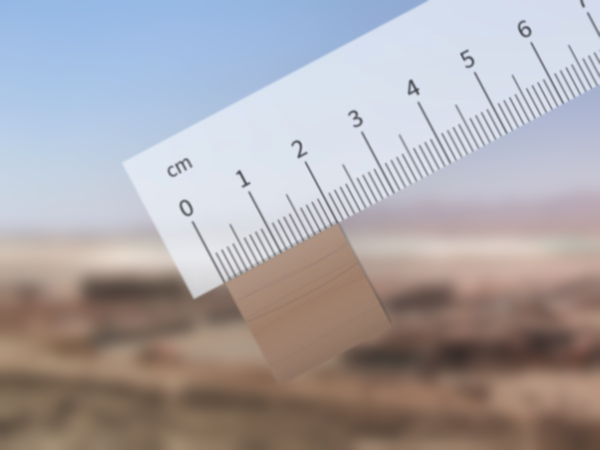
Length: 2 cm
